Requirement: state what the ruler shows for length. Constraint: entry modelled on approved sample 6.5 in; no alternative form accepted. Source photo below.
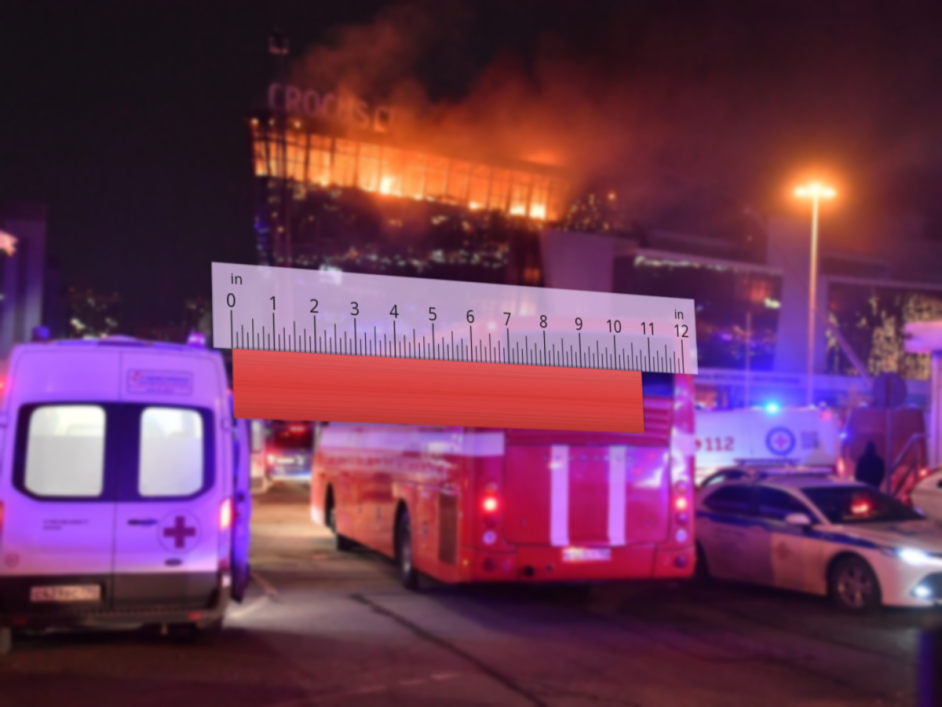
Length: 10.75 in
